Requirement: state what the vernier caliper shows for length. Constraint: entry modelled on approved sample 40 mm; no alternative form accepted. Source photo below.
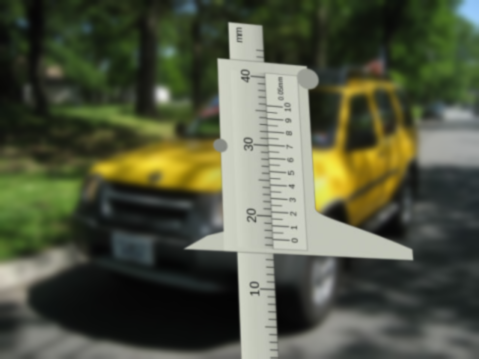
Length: 16.8 mm
